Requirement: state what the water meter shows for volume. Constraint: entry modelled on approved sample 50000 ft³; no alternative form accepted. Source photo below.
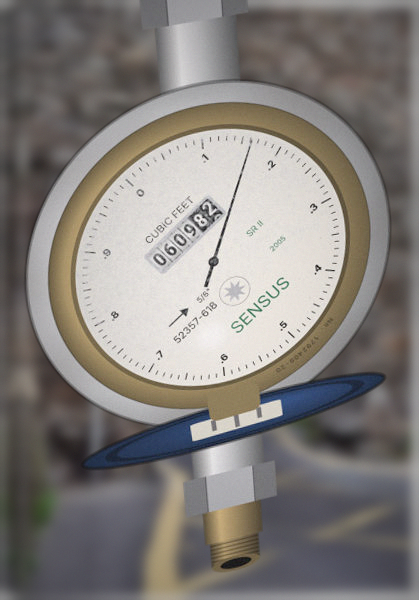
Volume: 60982.16 ft³
